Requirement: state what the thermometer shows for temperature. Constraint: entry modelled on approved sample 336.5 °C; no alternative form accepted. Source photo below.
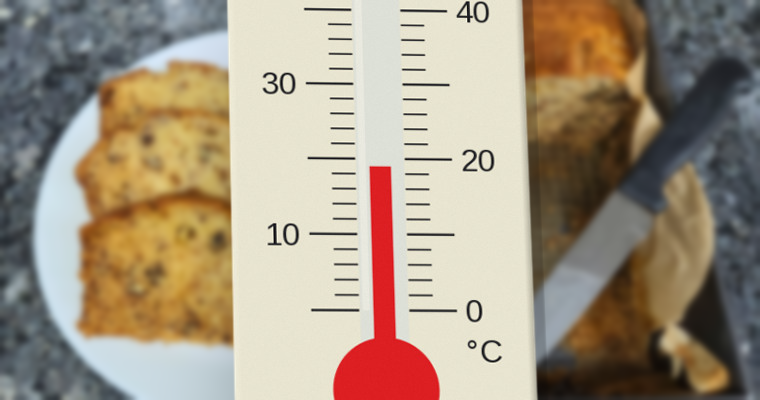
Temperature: 19 °C
